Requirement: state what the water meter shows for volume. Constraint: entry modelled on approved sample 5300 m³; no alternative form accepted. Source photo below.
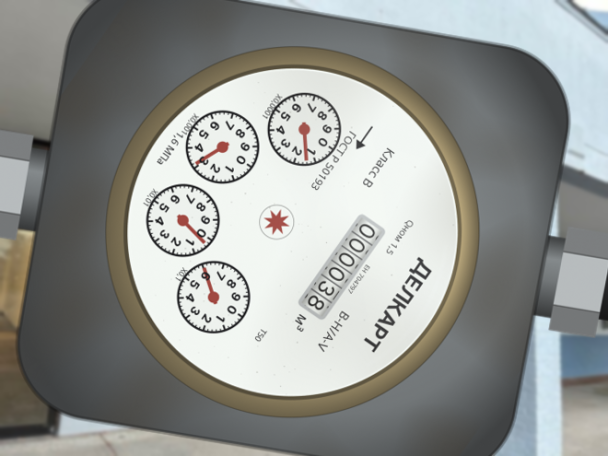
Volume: 38.6031 m³
